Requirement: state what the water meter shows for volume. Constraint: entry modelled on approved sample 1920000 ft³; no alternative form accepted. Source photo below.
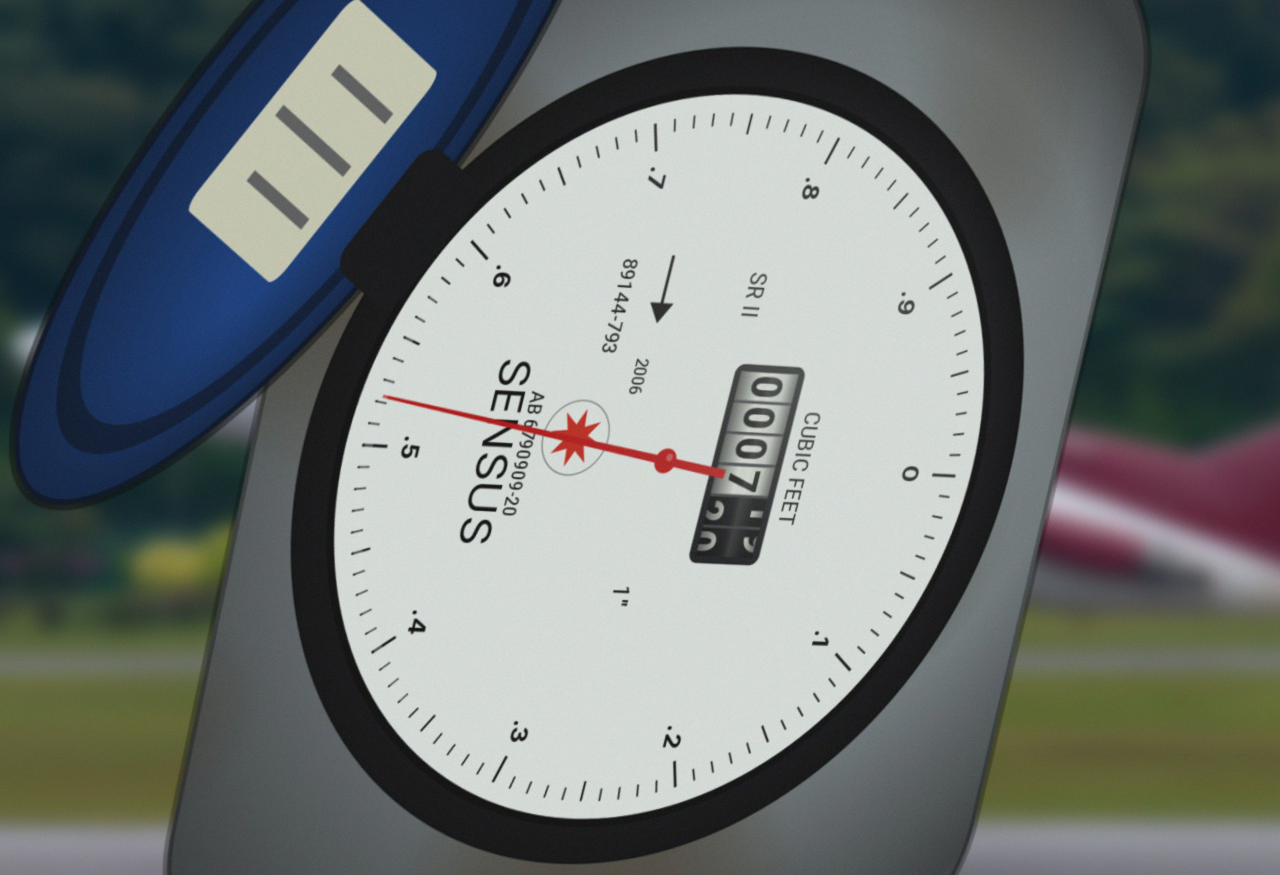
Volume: 719.52 ft³
